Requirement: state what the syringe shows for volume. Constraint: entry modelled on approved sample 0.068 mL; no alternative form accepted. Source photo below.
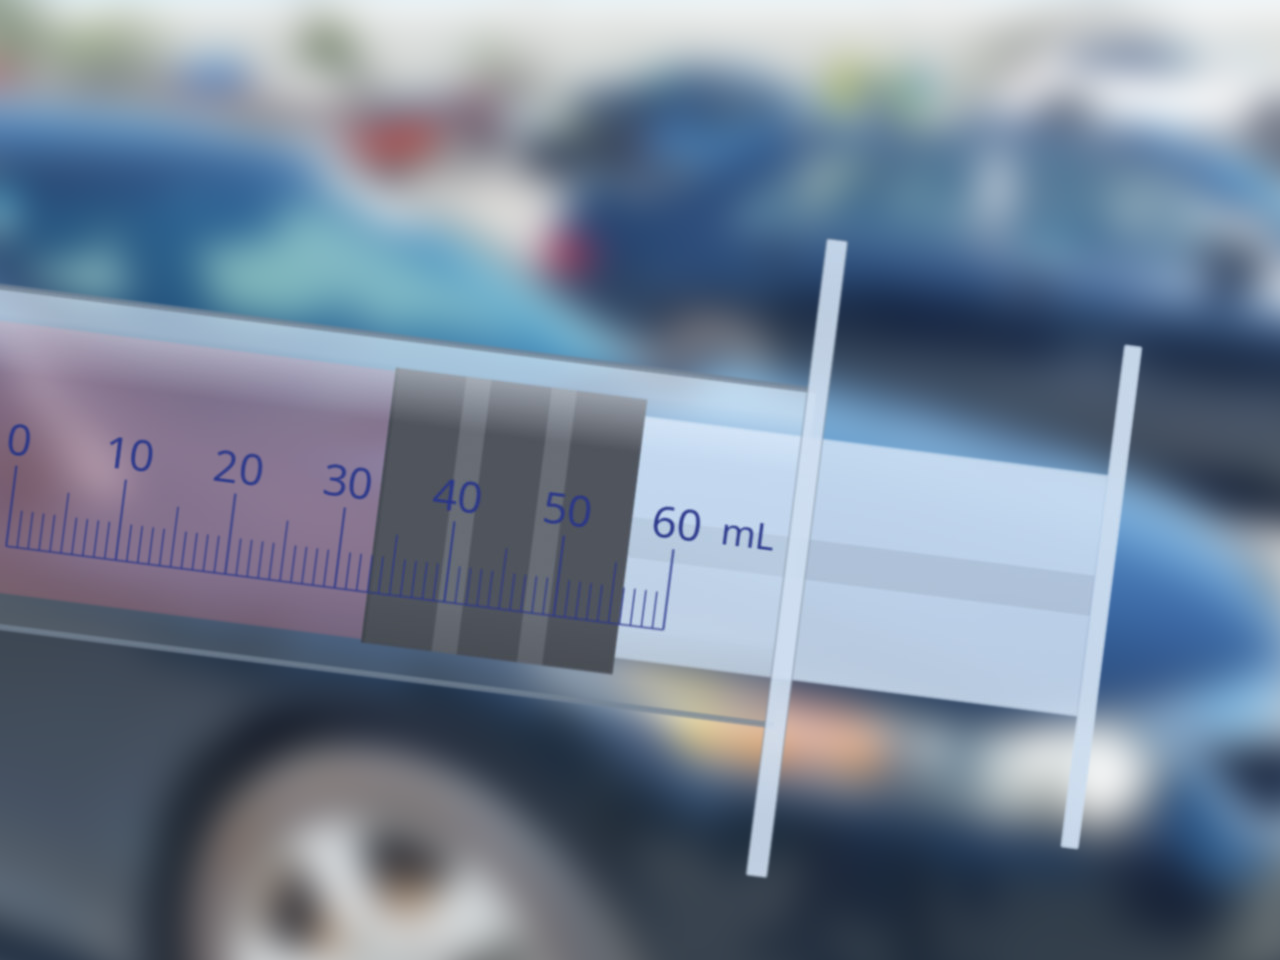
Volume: 33 mL
